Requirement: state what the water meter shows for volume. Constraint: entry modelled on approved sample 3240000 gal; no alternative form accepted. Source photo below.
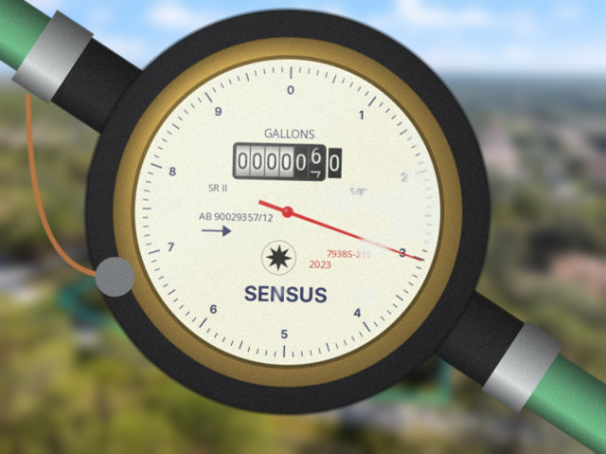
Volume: 63.0 gal
